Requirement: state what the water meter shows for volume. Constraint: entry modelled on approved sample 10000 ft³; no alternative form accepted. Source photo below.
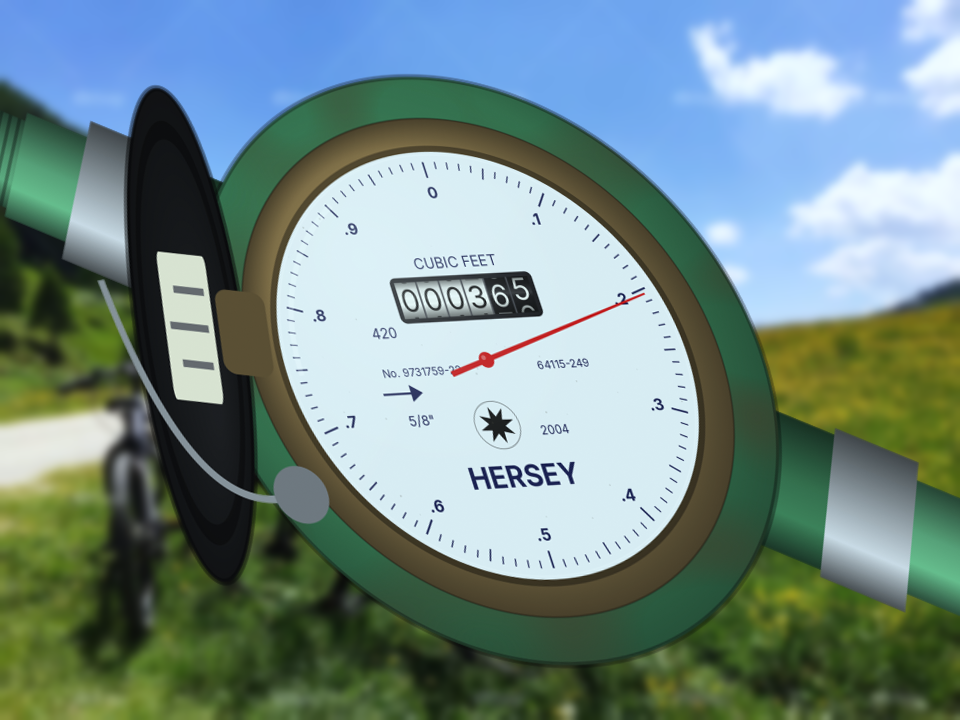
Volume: 365.20 ft³
